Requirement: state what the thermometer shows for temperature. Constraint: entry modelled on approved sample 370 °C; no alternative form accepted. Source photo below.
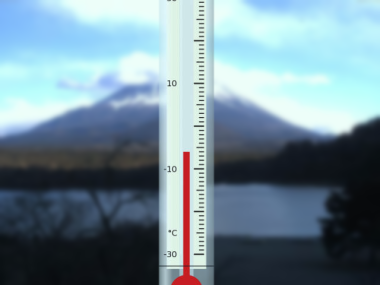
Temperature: -6 °C
